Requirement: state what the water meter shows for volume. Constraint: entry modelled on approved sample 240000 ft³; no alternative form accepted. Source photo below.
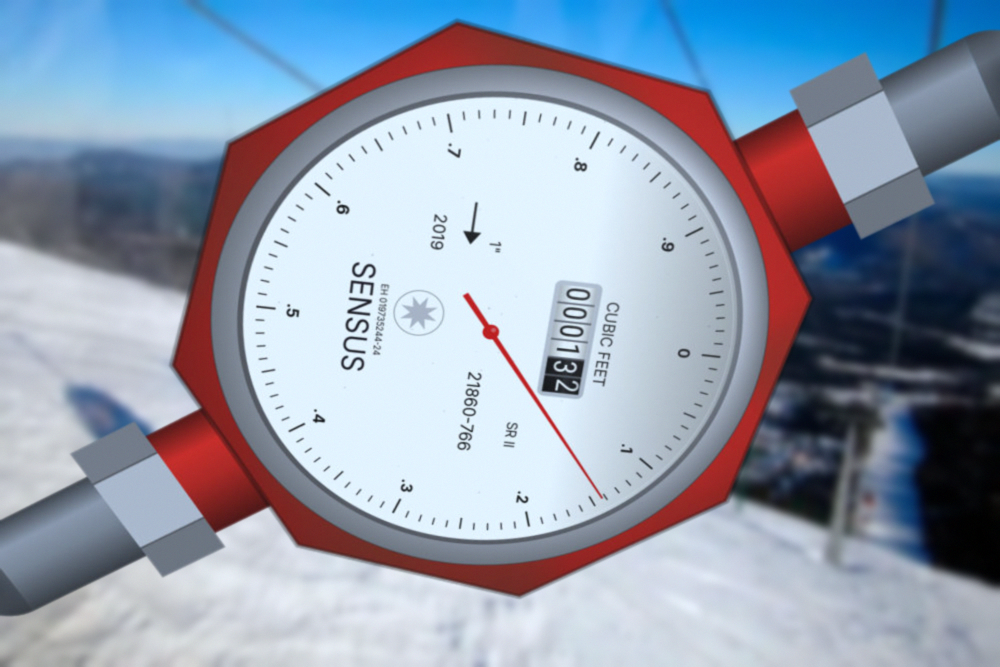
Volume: 132.14 ft³
